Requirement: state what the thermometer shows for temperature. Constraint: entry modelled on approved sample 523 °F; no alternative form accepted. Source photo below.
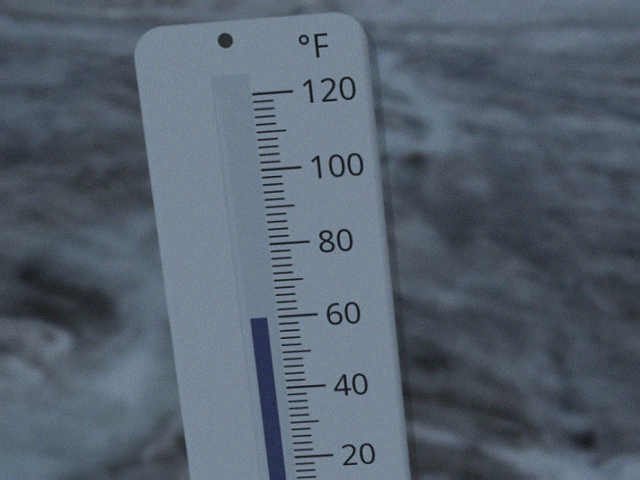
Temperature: 60 °F
